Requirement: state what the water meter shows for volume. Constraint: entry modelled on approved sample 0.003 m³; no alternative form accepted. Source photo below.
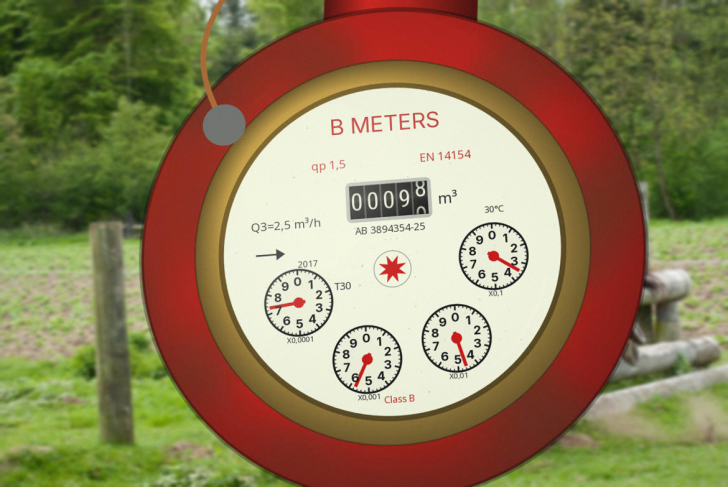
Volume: 98.3457 m³
